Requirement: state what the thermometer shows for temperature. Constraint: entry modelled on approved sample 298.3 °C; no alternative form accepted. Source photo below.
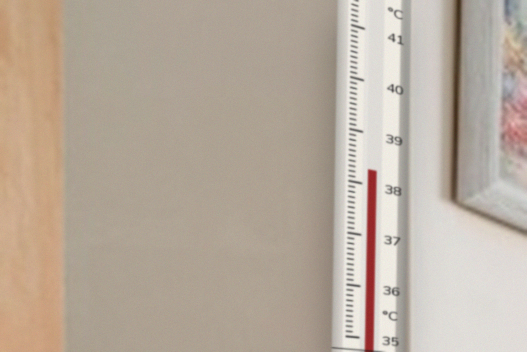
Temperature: 38.3 °C
